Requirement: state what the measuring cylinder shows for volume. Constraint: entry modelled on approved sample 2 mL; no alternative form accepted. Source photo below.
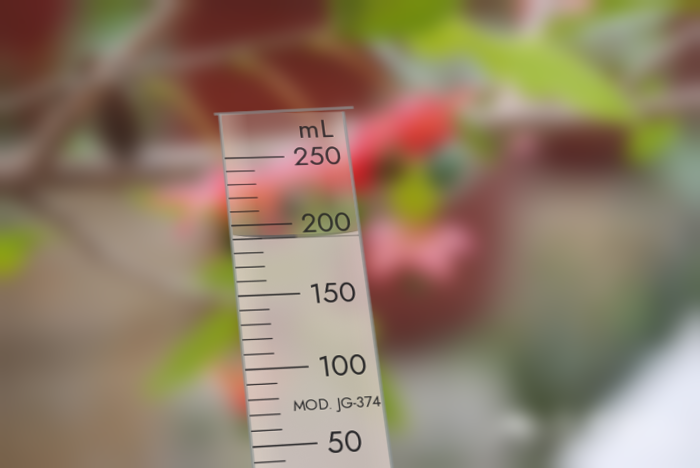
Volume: 190 mL
